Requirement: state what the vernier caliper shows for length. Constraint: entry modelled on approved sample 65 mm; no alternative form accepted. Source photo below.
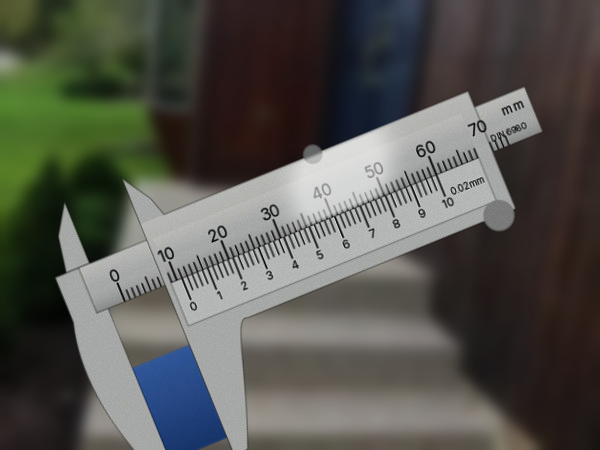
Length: 11.0 mm
